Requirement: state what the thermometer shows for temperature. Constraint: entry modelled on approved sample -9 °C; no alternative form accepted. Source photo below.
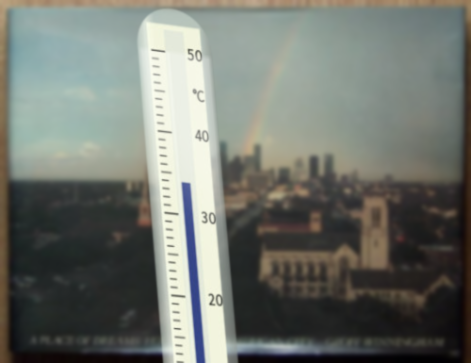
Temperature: 34 °C
